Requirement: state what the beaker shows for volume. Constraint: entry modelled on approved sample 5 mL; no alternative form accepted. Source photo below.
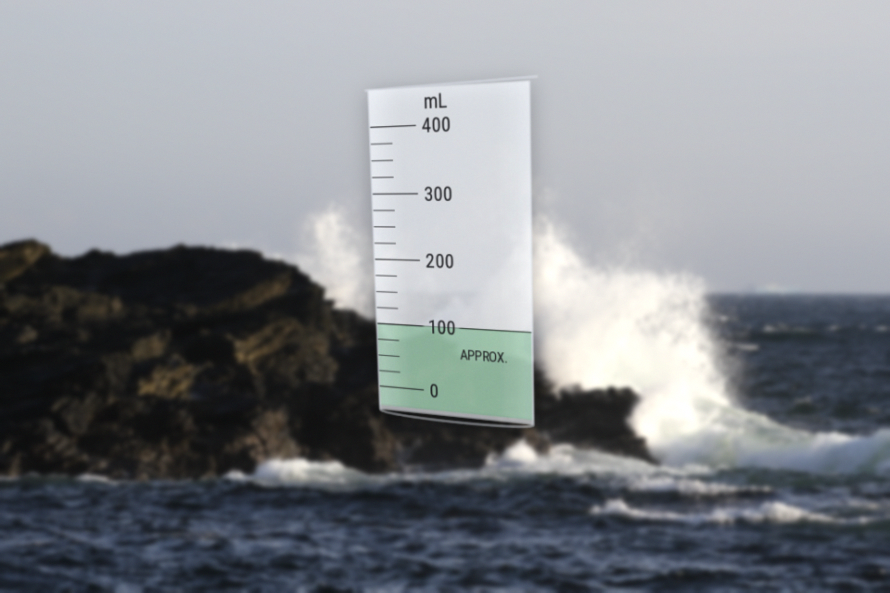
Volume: 100 mL
